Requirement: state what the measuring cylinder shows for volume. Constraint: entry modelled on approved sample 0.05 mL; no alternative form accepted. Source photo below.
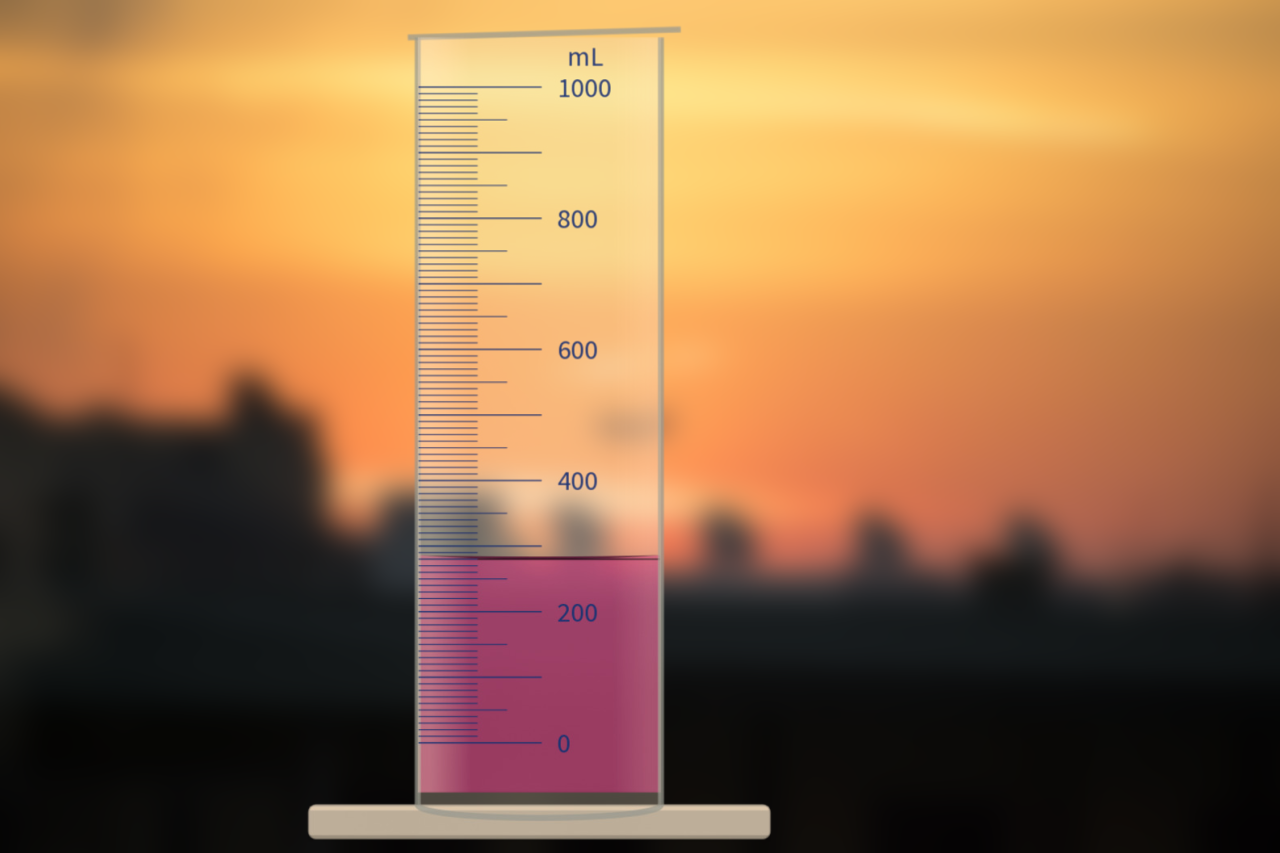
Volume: 280 mL
